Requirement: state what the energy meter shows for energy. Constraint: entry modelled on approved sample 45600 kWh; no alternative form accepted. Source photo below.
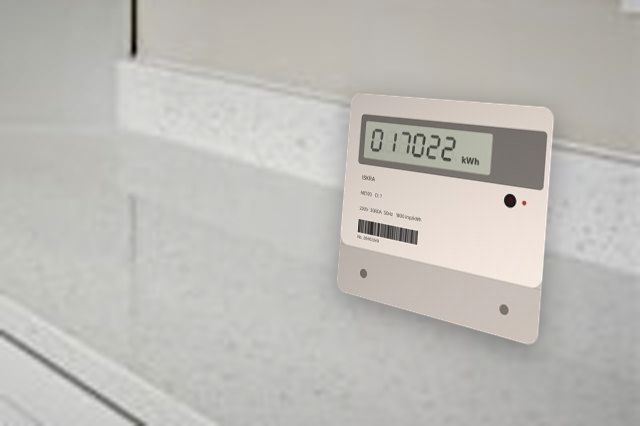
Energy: 17022 kWh
